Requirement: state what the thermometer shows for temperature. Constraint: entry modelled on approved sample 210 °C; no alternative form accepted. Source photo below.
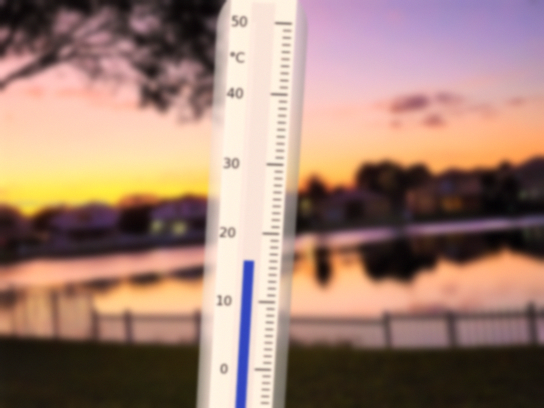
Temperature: 16 °C
